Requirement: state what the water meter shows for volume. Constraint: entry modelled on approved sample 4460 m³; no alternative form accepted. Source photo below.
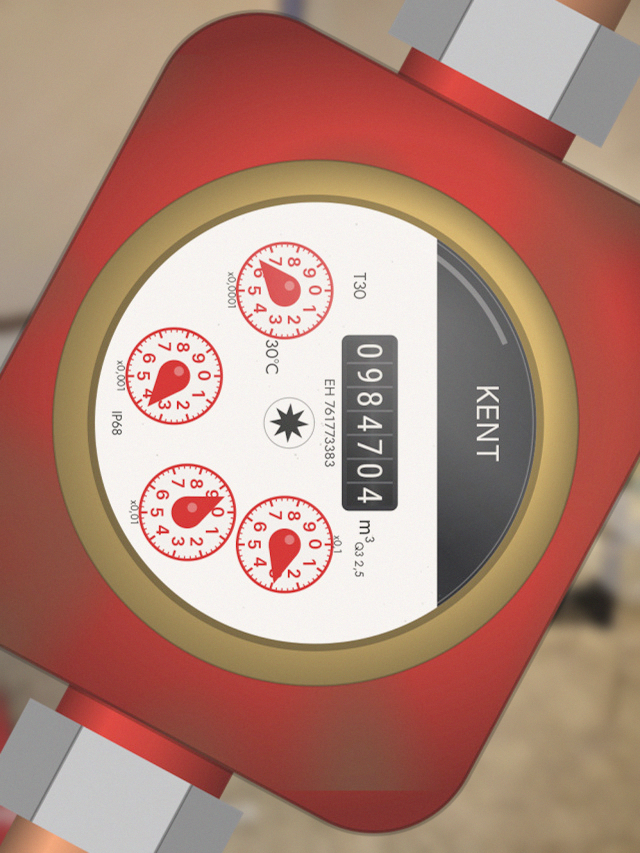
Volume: 984704.2936 m³
